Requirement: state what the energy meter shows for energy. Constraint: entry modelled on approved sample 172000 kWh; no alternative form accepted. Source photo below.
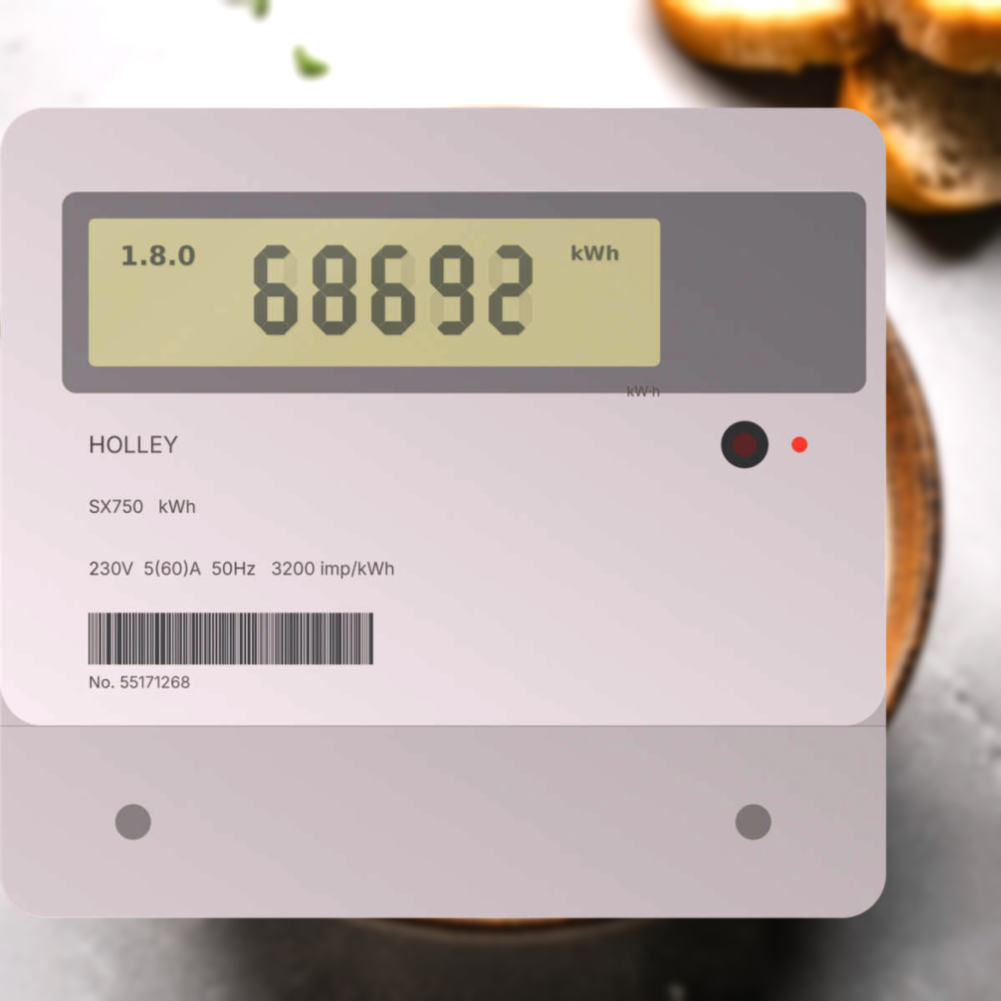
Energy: 68692 kWh
